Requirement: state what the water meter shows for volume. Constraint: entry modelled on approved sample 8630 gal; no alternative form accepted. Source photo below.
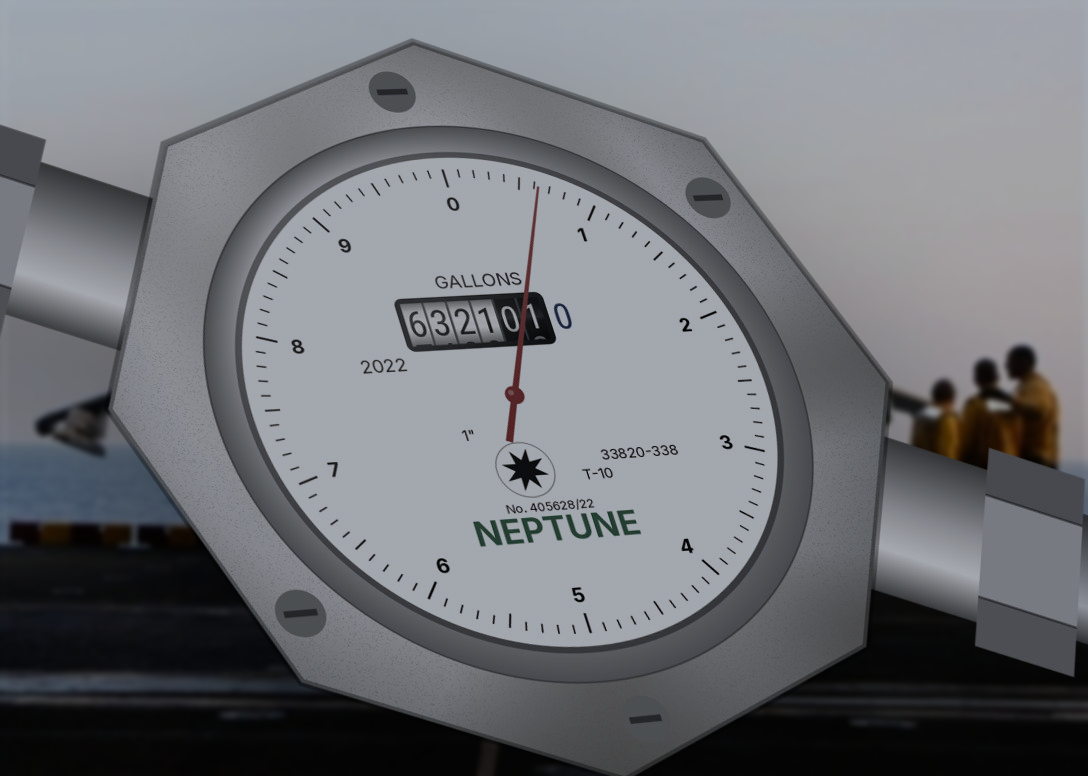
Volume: 6321010.6 gal
